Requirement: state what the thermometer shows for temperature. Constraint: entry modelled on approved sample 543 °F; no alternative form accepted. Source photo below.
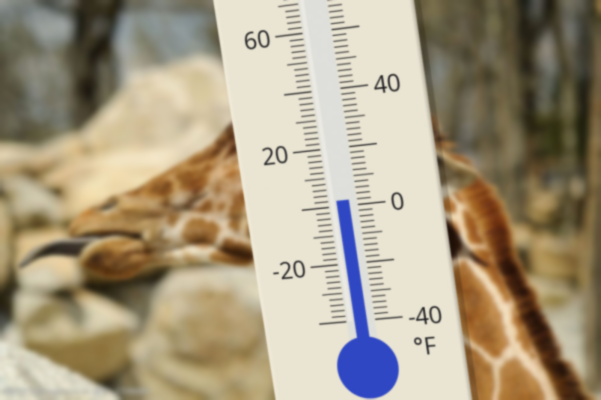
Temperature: 2 °F
